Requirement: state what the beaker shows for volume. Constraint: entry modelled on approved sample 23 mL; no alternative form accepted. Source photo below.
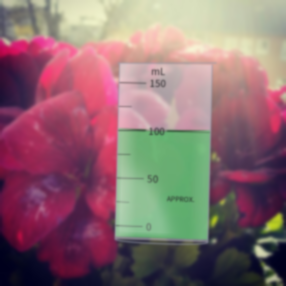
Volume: 100 mL
